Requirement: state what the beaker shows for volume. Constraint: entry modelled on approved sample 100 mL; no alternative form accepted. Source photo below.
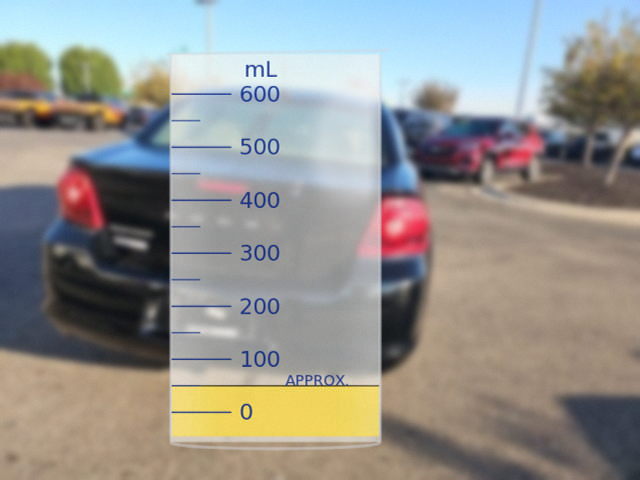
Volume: 50 mL
